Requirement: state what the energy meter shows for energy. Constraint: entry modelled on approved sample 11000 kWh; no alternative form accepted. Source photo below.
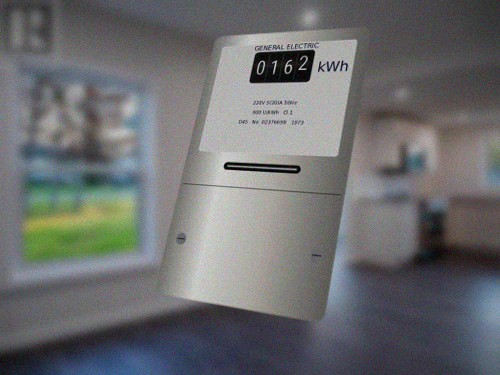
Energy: 162 kWh
